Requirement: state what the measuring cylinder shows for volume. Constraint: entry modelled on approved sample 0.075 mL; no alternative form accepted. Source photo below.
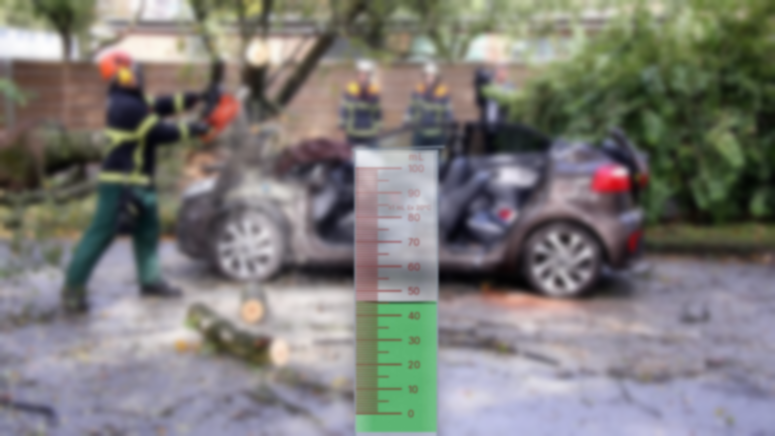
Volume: 45 mL
